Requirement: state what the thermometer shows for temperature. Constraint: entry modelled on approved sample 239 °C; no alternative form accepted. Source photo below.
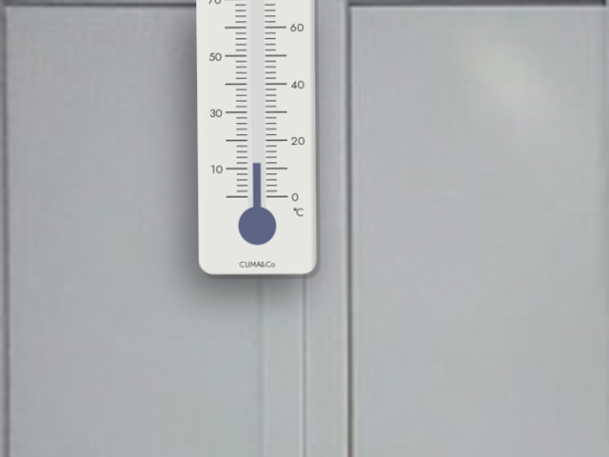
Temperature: 12 °C
